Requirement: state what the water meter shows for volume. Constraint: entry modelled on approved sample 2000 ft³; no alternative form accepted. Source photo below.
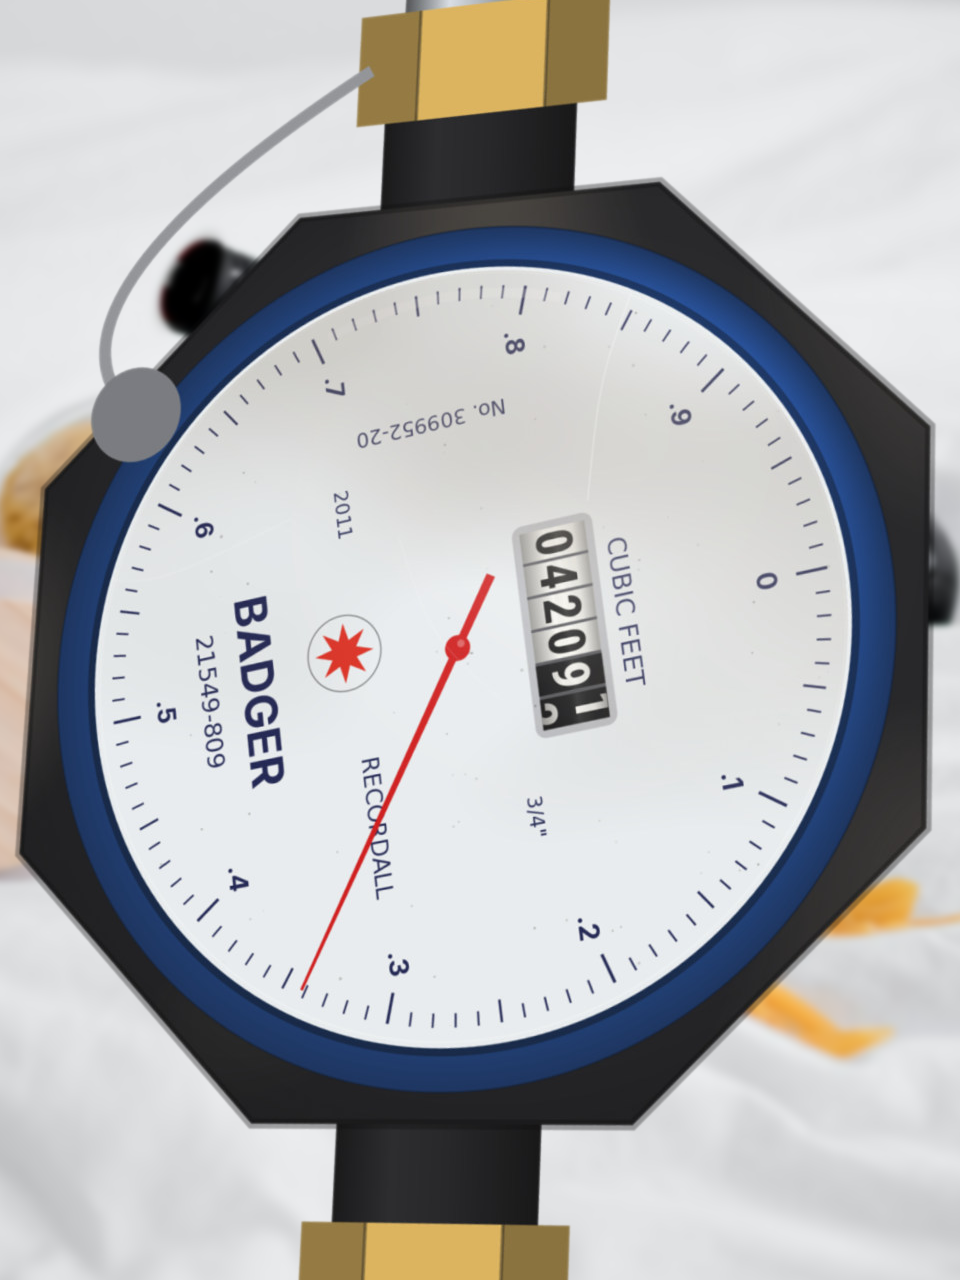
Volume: 42091.34 ft³
